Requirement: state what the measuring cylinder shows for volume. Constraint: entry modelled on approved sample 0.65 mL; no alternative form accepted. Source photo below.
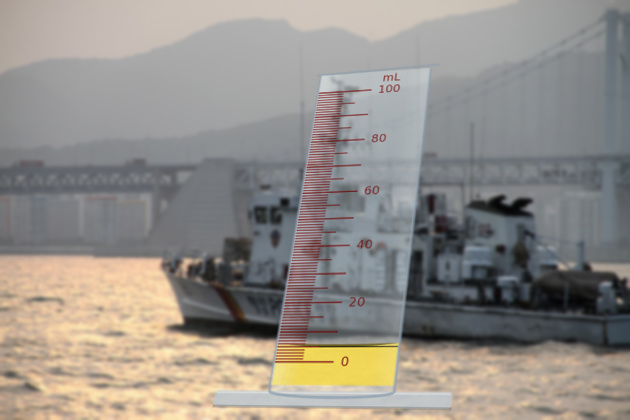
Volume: 5 mL
